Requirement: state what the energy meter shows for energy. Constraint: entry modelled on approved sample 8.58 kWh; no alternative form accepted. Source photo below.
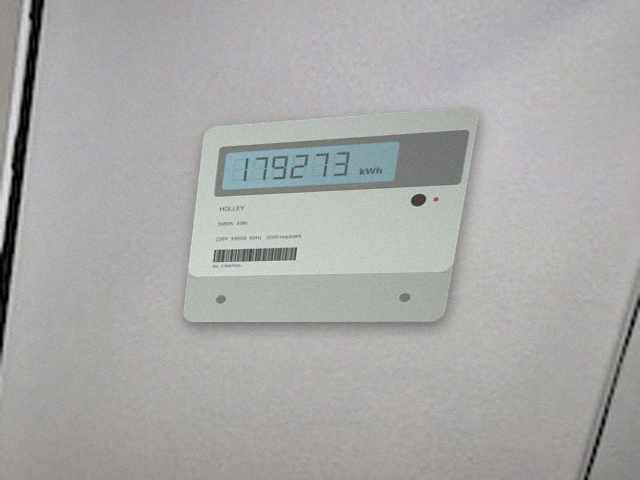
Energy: 179273 kWh
